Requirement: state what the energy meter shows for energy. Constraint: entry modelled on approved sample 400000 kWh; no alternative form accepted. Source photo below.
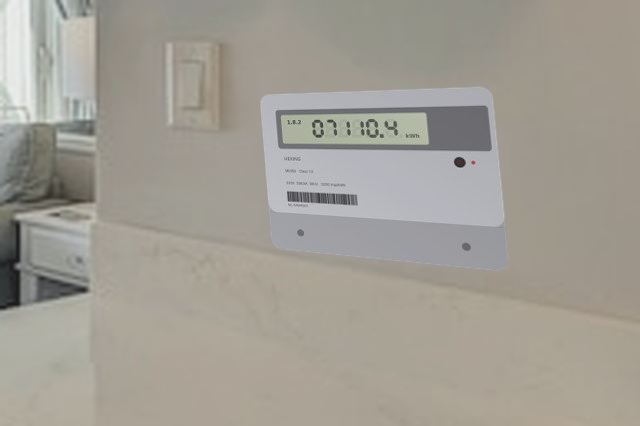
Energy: 7110.4 kWh
